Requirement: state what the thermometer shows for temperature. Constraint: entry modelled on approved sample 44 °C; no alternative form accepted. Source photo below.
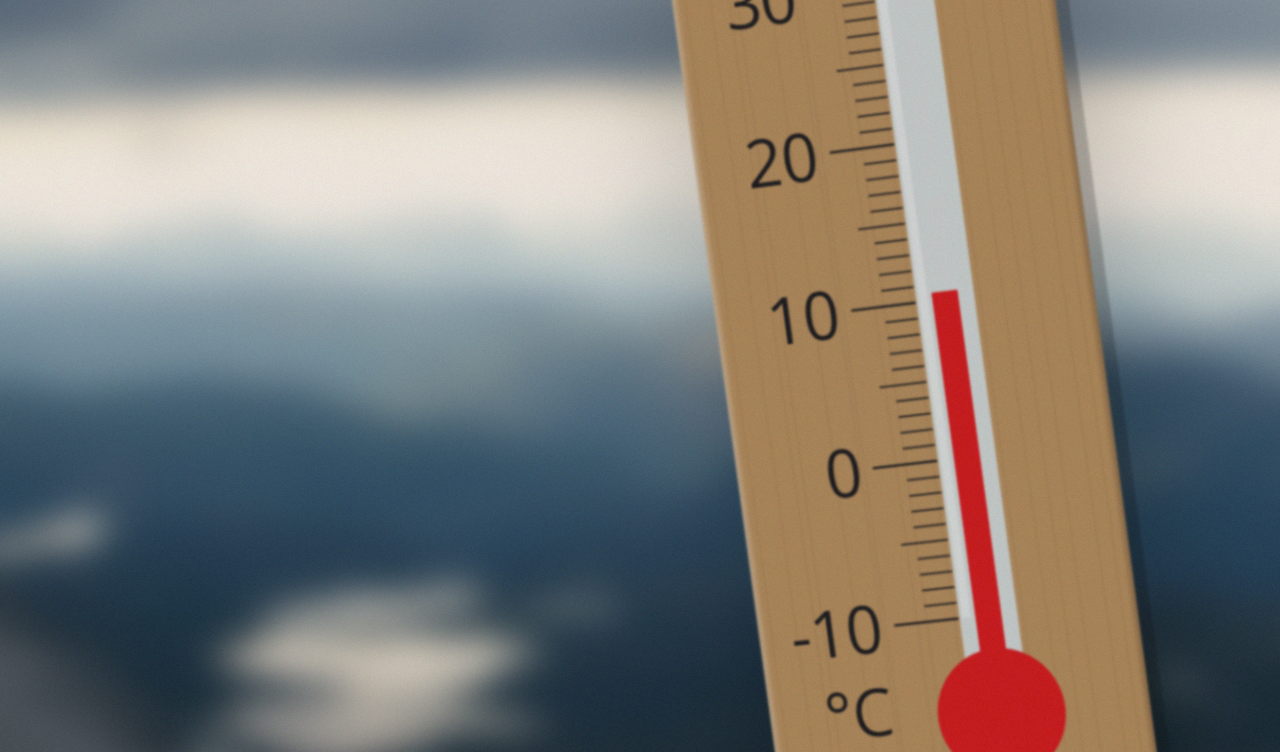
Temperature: 10.5 °C
